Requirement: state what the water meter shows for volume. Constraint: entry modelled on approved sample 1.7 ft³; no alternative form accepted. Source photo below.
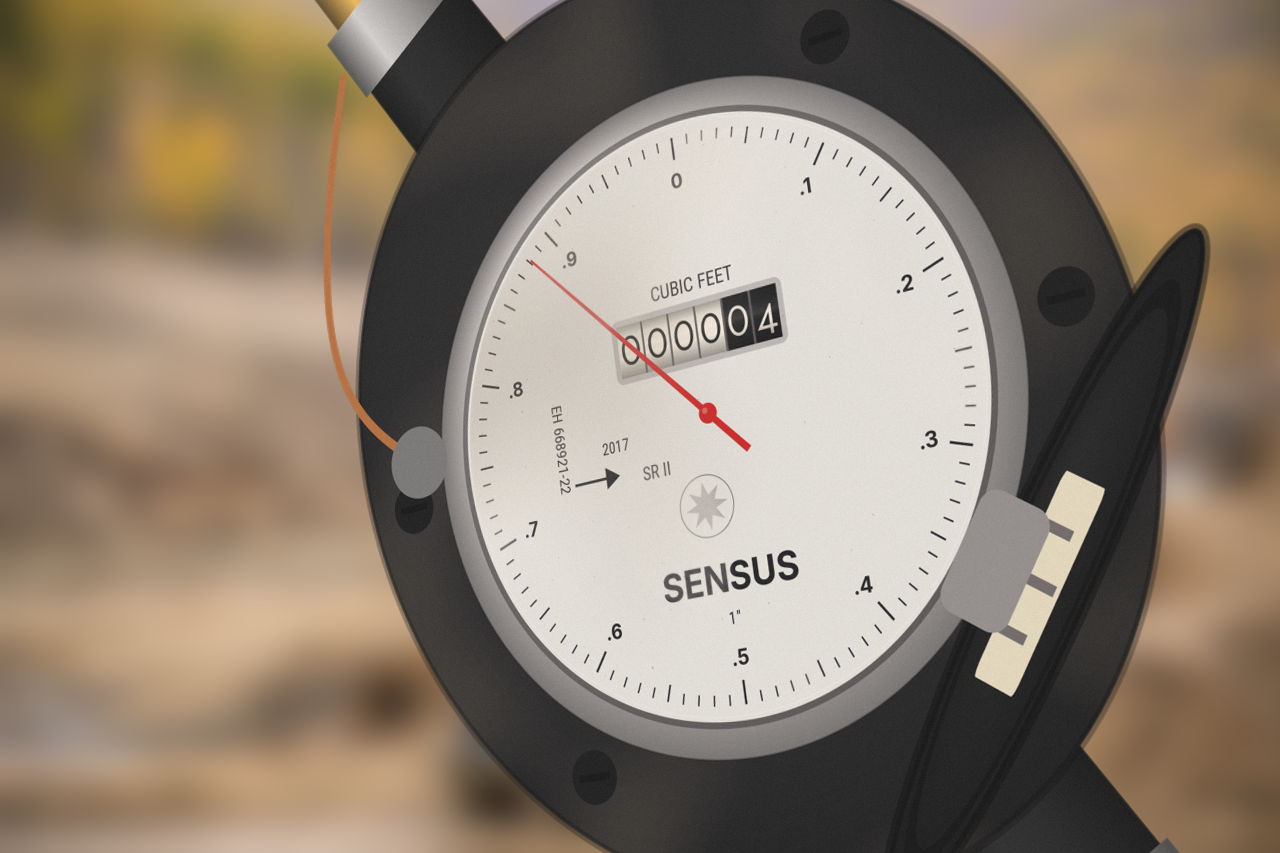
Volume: 3.88 ft³
